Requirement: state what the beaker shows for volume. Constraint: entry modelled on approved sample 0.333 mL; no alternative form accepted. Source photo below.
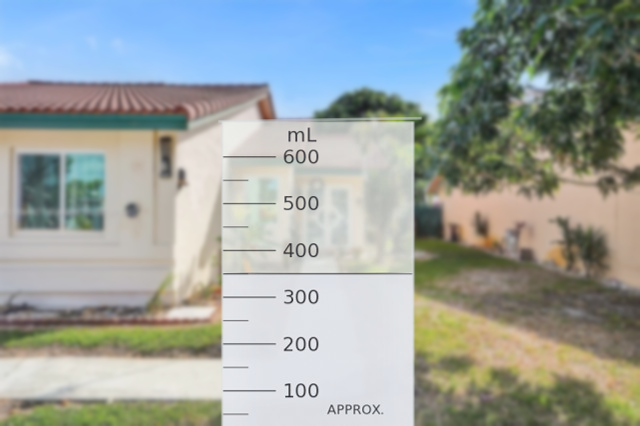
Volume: 350 mL
